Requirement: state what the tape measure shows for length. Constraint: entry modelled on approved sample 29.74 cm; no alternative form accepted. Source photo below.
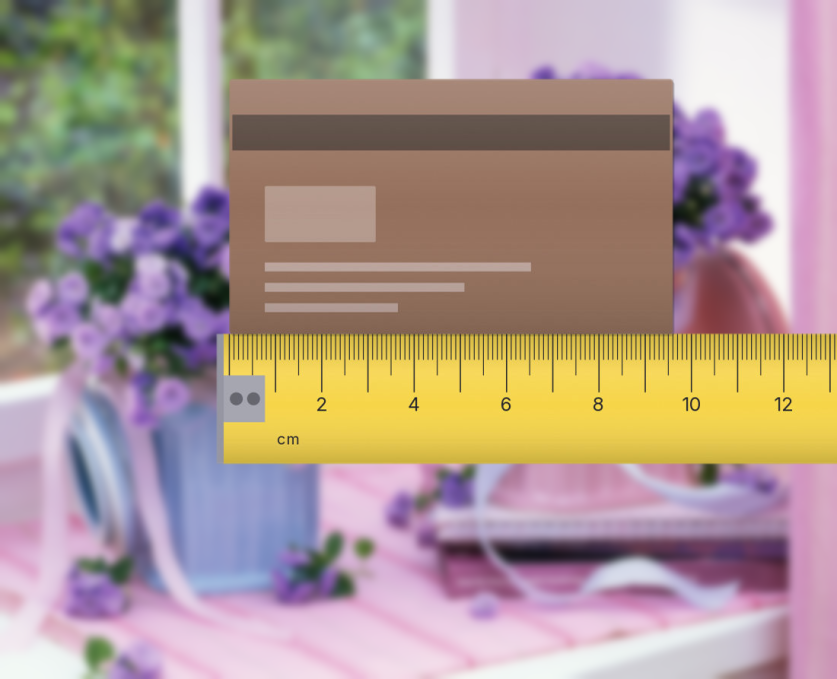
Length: 9.6 cm
